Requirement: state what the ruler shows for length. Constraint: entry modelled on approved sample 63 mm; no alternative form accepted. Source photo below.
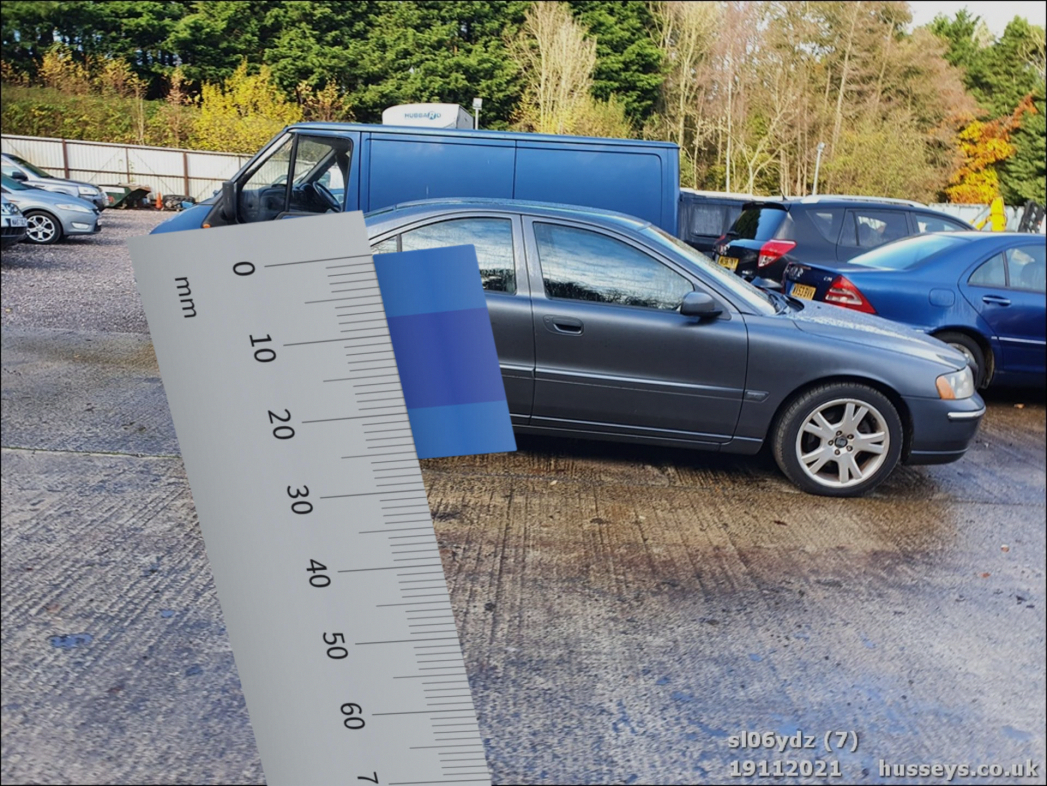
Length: 26 mm
